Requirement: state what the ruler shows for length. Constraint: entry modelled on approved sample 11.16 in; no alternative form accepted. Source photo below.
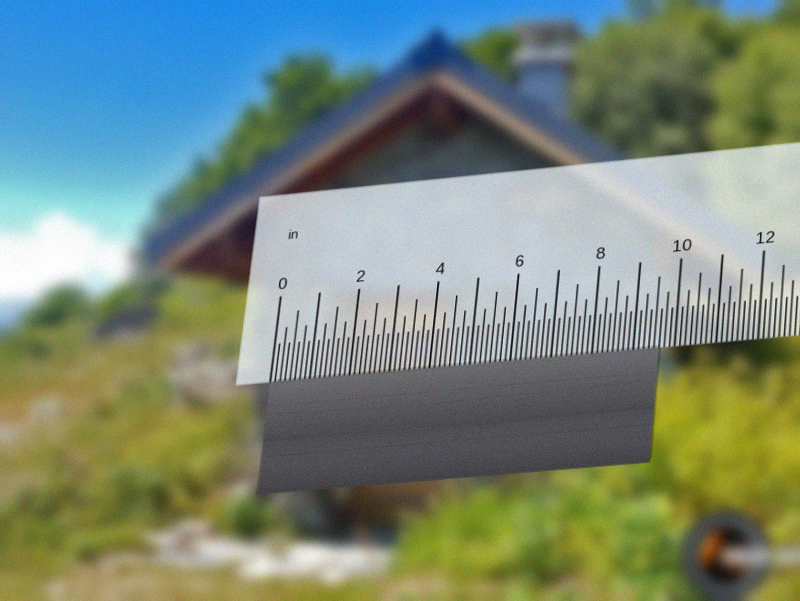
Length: 9.625 in
